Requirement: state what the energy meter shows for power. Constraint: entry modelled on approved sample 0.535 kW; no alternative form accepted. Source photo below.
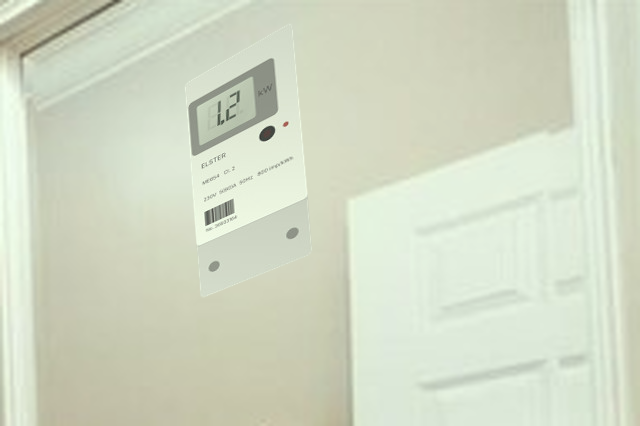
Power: 1.2 kW
